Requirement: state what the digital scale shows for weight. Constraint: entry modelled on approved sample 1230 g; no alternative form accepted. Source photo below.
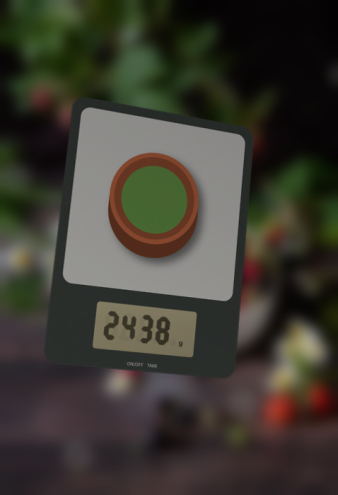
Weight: 2438 g
